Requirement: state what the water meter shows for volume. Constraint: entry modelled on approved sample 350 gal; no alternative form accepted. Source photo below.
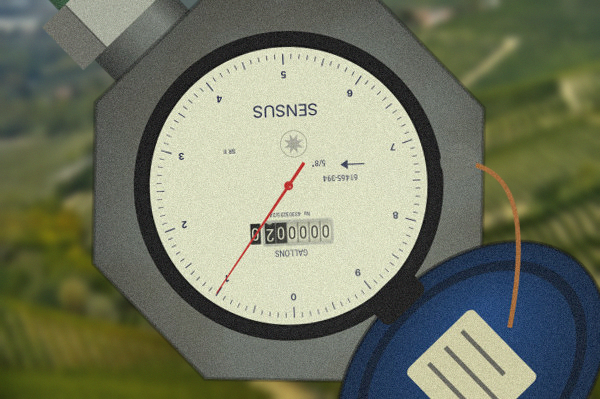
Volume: 21.0 gal
